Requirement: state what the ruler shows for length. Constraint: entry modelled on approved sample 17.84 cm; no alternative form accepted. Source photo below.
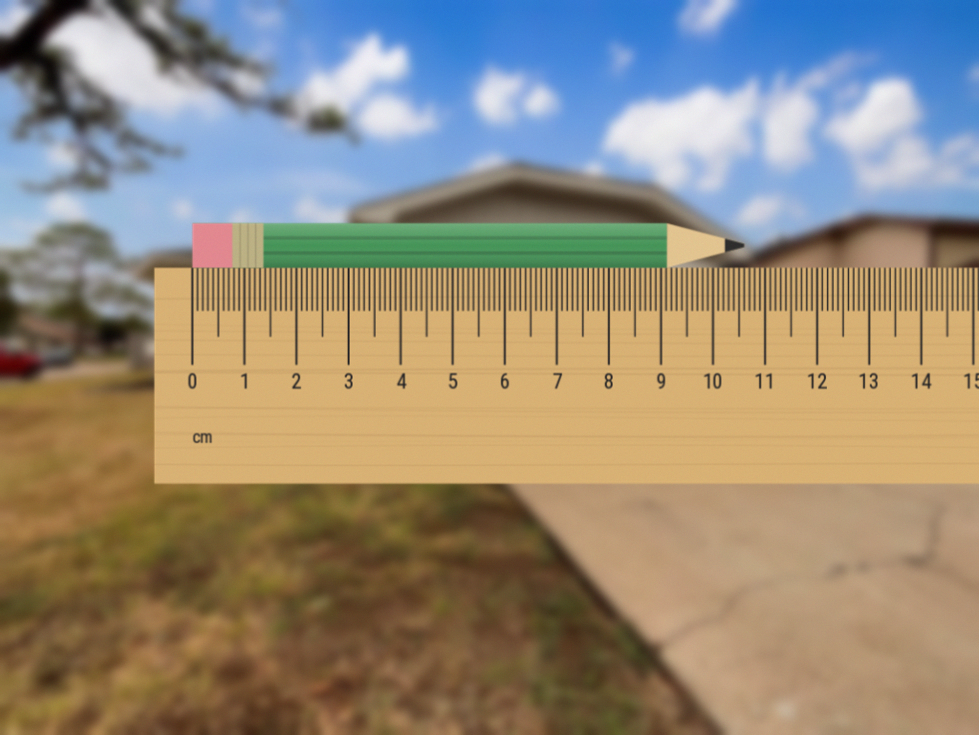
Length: 10.6 cm
